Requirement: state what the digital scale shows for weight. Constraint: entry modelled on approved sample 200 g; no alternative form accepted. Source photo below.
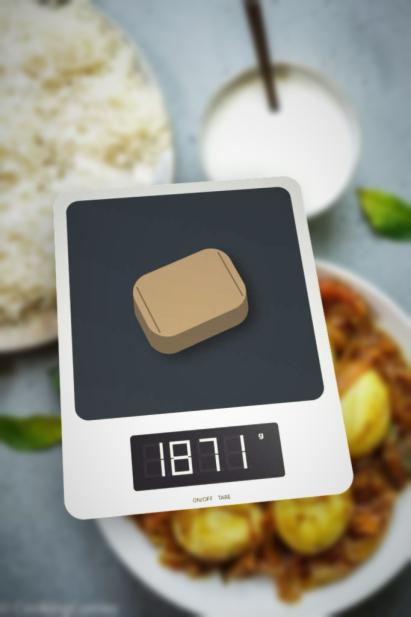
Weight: 1871 g
